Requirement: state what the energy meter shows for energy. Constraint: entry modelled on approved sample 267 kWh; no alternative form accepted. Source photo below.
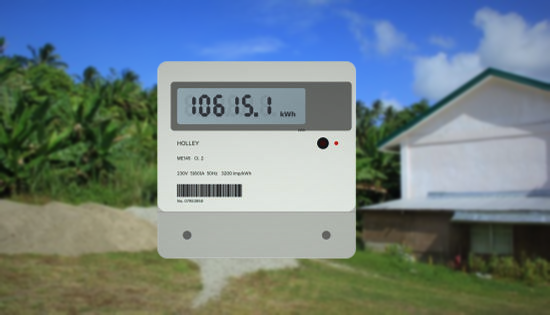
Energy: 10615.1 kWh
